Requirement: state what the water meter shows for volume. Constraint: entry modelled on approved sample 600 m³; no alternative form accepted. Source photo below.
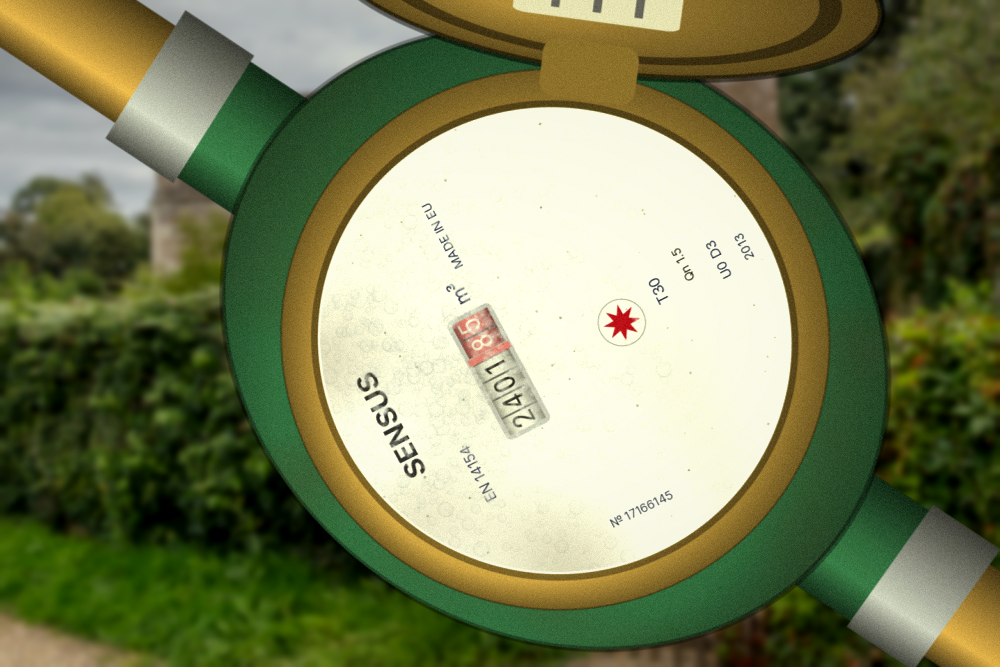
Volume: 2401.85 m³
